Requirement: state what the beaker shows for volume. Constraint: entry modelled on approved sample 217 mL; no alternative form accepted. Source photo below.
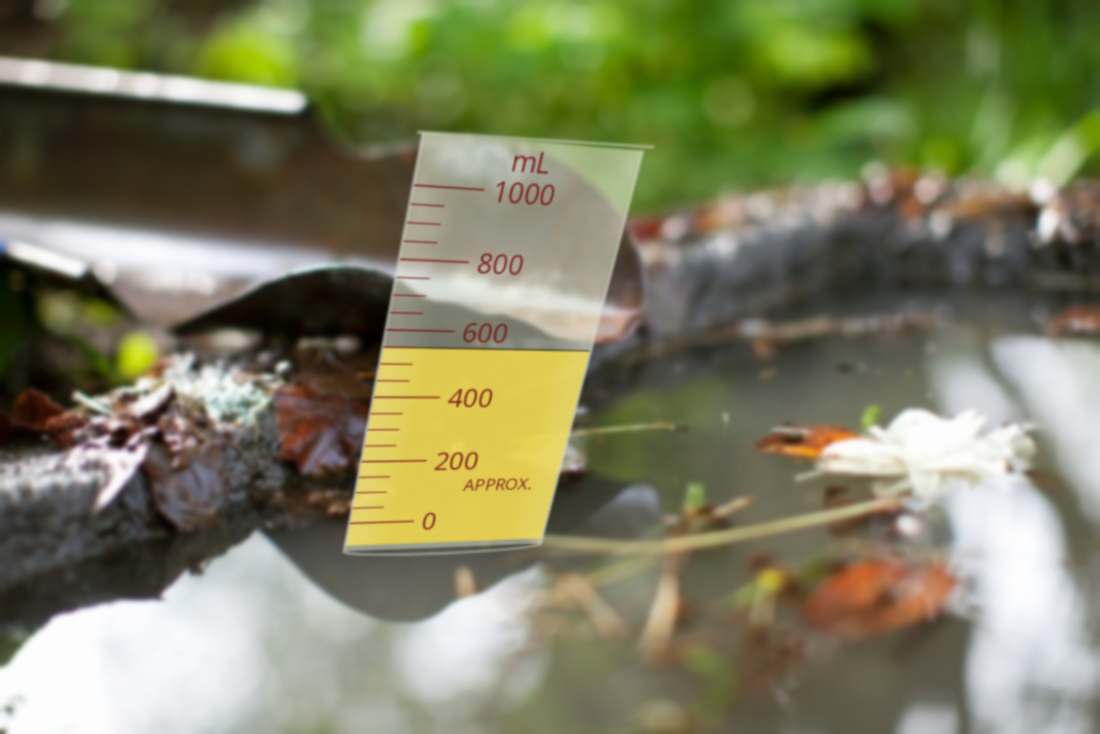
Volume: 550 mL
